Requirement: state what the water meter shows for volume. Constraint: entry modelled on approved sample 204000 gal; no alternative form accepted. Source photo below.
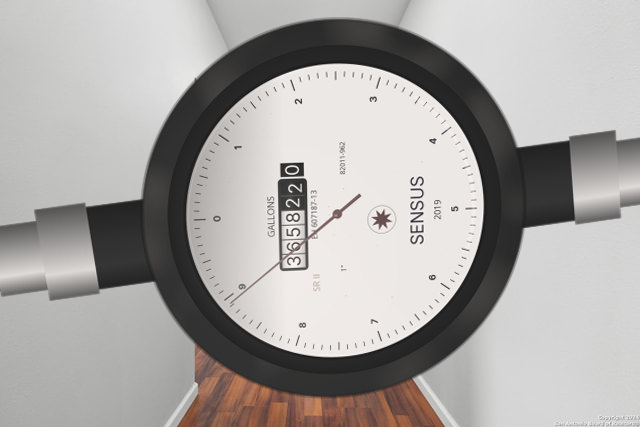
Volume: 3658218.9 gal
